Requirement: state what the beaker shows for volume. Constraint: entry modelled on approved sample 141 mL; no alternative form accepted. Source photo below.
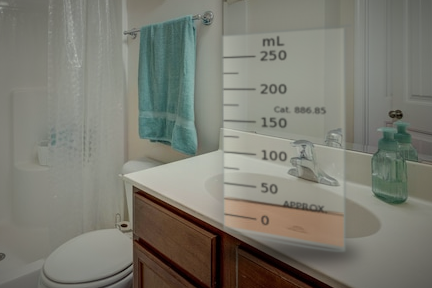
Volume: 25 mL
